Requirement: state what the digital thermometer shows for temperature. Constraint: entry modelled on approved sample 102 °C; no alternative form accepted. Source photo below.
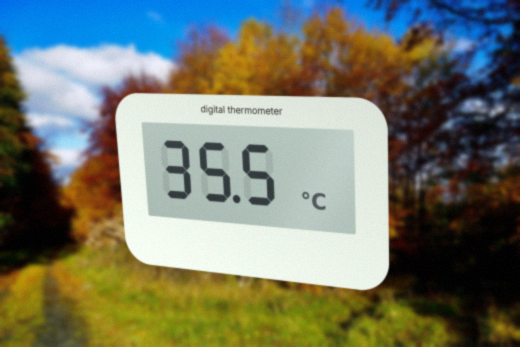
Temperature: 35.5 °C
